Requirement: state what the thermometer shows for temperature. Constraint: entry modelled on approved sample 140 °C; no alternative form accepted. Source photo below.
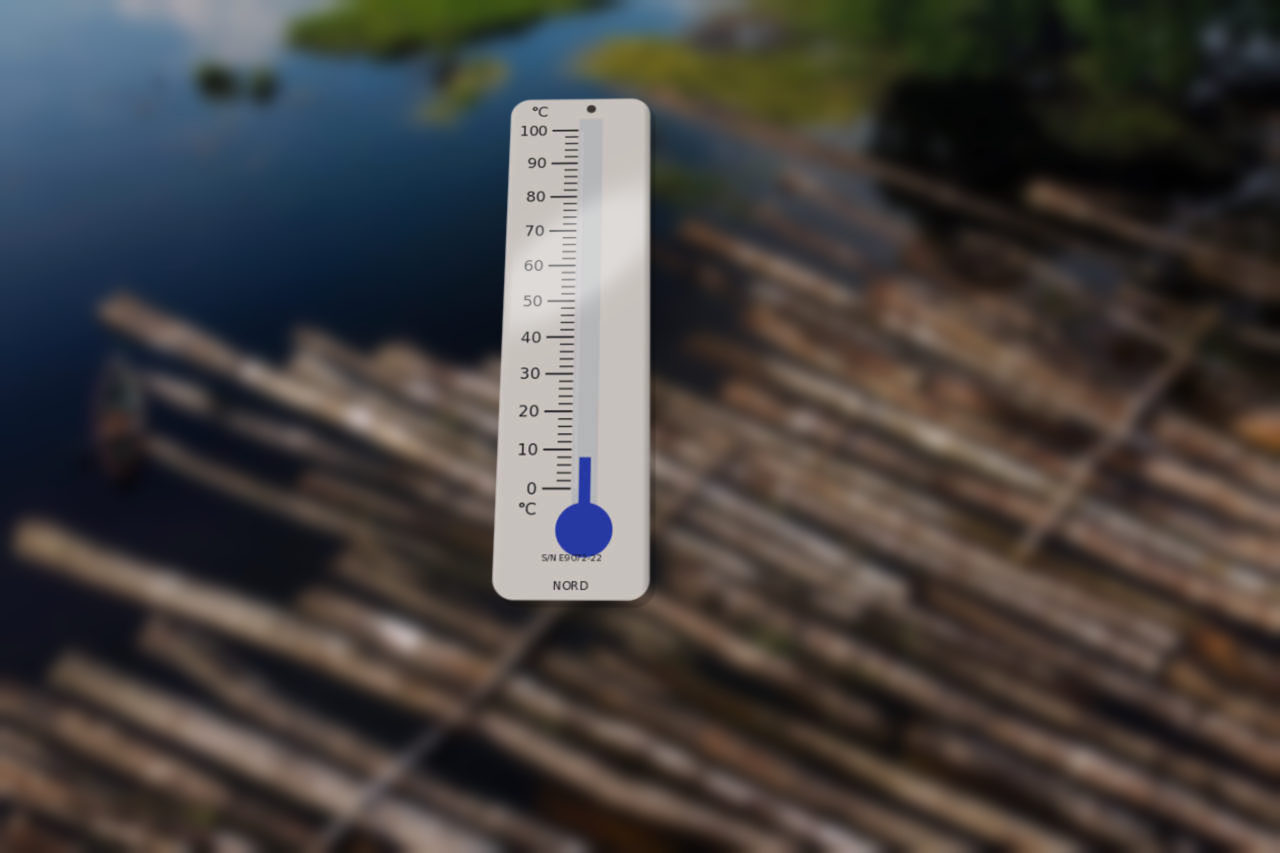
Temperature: 8 °C
